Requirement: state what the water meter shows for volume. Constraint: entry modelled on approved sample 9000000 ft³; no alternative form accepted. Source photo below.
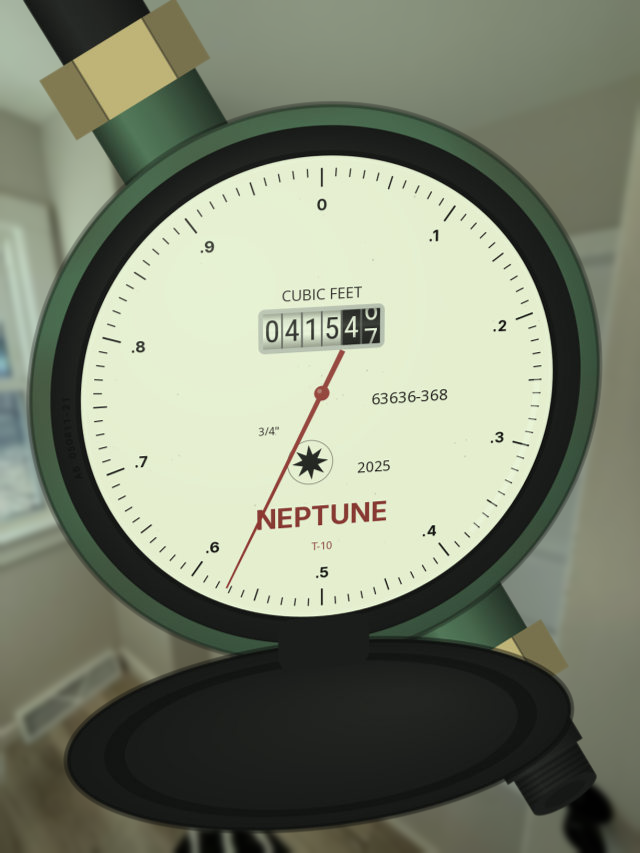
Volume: 41546.57 ft³
